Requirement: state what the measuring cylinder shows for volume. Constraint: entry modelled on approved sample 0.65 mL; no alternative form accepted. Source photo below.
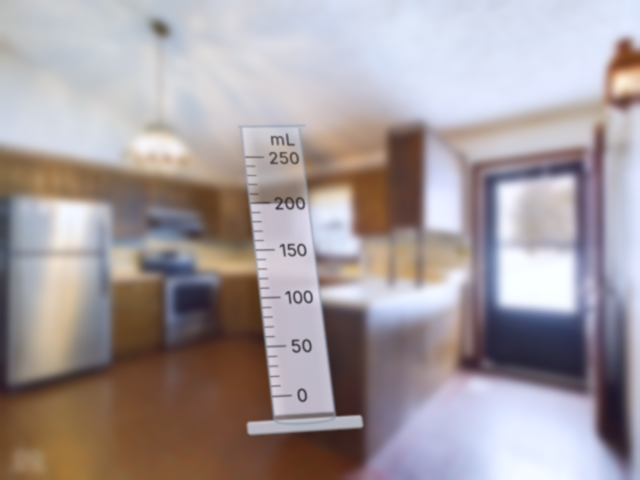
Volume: 200 mL
